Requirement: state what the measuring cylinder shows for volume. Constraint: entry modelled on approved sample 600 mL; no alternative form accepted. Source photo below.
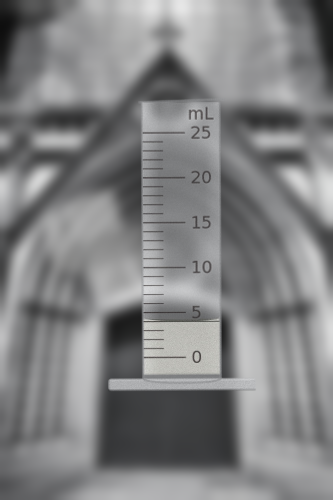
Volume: 4 mL
